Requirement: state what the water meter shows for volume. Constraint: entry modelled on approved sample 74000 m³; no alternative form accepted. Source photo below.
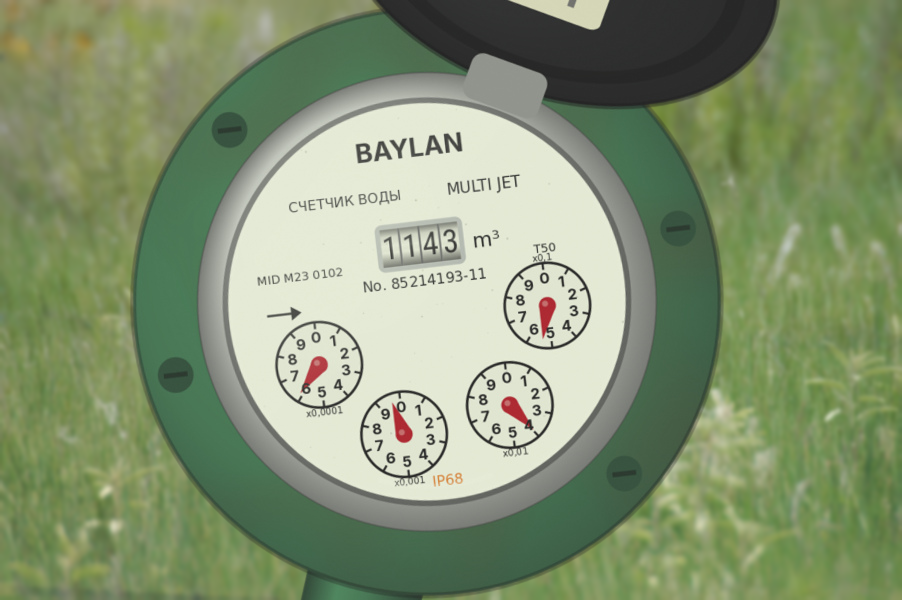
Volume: 1143.5396 m³
